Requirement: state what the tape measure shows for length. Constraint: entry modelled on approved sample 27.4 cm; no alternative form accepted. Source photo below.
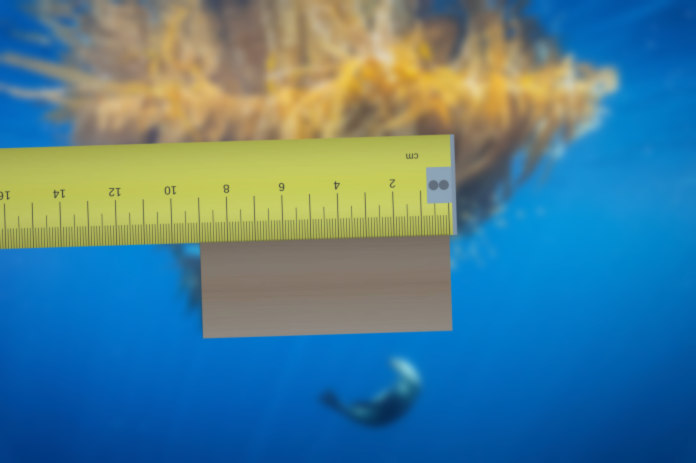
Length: 9 cm
